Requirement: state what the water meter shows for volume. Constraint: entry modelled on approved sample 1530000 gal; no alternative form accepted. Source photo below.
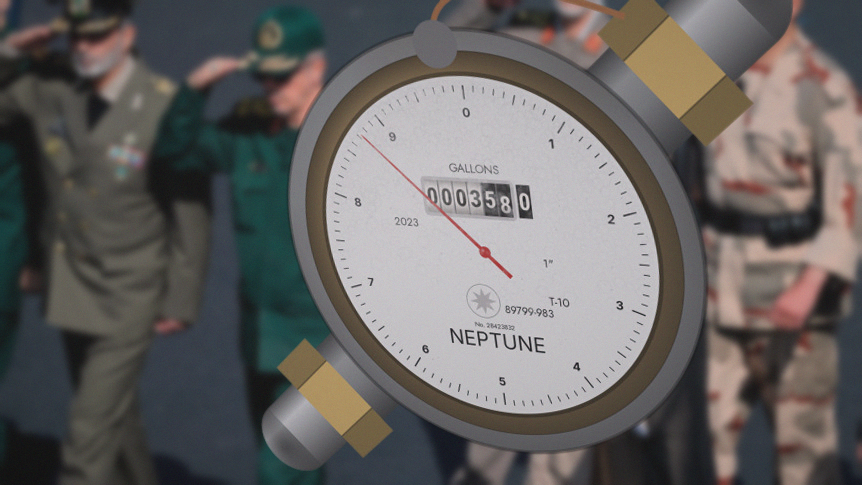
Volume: 3578.7 gal
